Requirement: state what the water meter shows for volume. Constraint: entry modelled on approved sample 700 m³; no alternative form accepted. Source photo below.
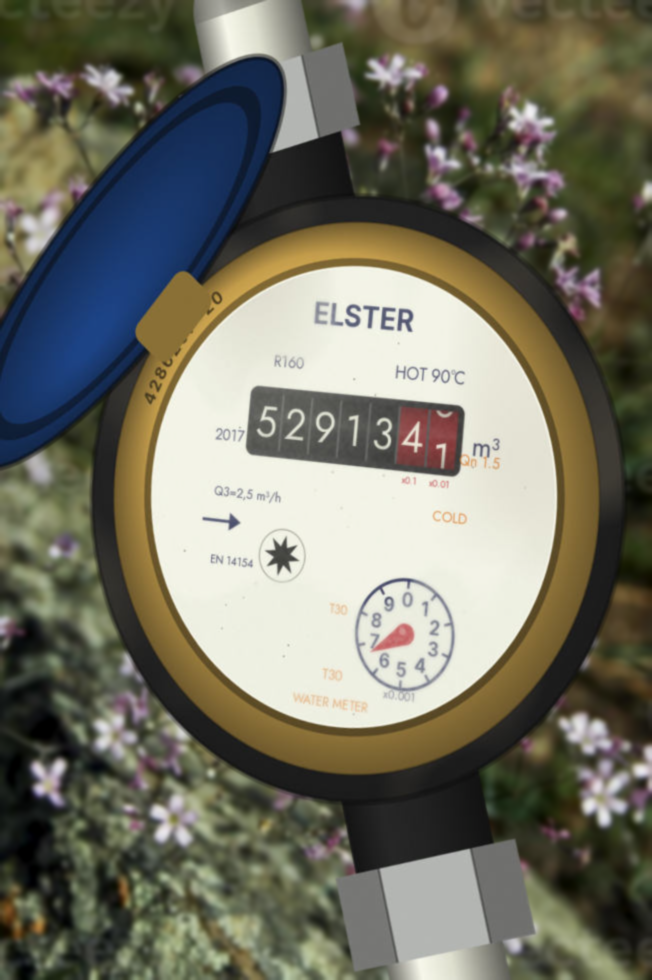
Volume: 52913.406 m³
